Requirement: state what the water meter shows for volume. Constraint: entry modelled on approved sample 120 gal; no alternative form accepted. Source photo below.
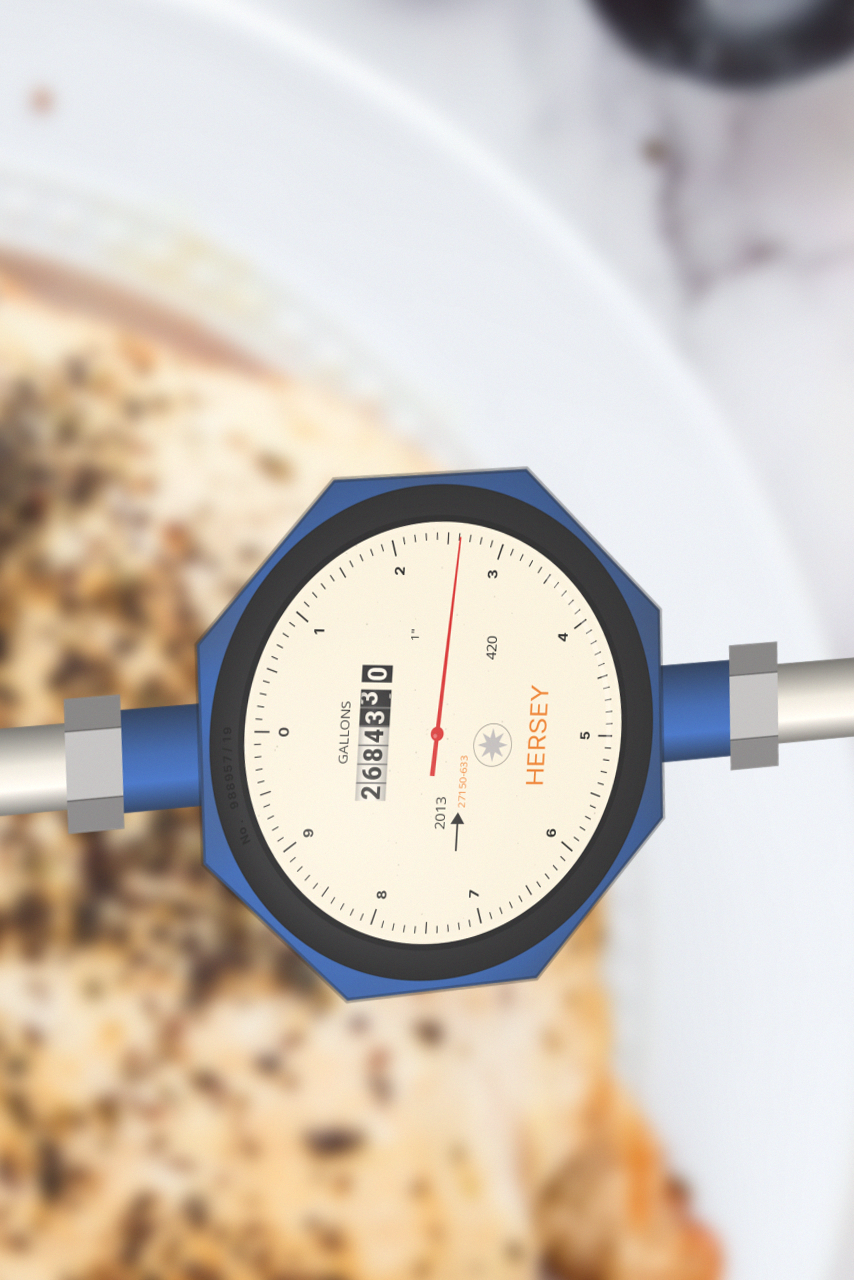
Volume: 2684332.6 gal
